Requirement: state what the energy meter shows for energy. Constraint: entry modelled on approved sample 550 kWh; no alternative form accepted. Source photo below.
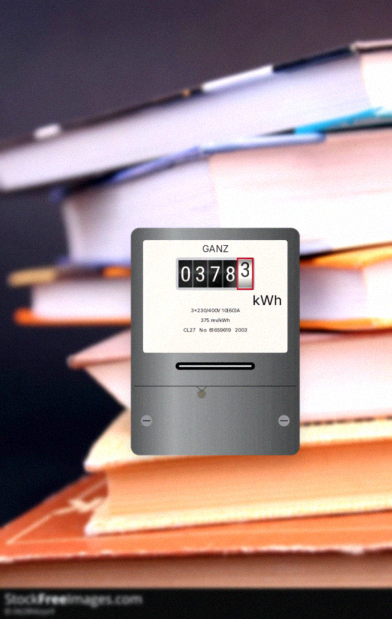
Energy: 378.3 kWh
